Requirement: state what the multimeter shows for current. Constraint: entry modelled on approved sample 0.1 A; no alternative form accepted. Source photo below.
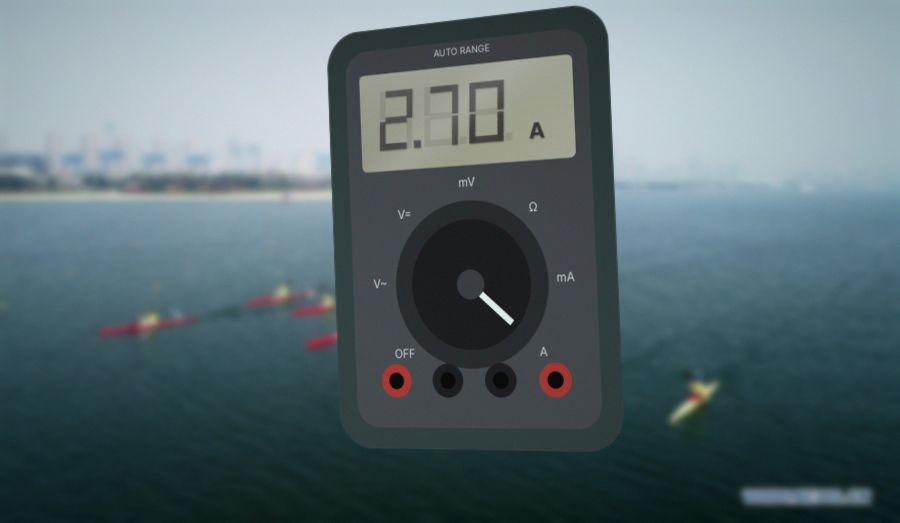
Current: 2.70 A
